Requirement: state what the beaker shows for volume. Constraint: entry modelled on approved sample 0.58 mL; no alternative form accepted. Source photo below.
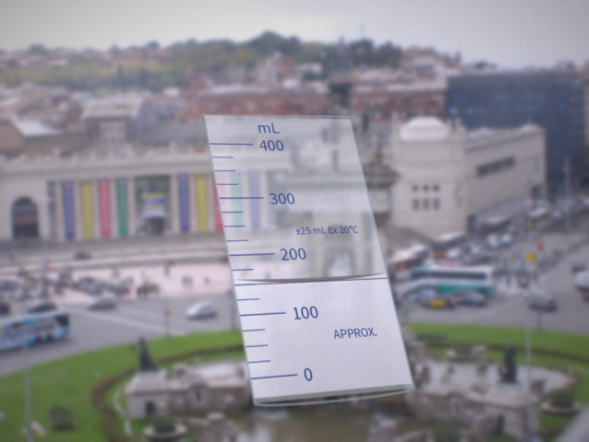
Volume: 150 mL
